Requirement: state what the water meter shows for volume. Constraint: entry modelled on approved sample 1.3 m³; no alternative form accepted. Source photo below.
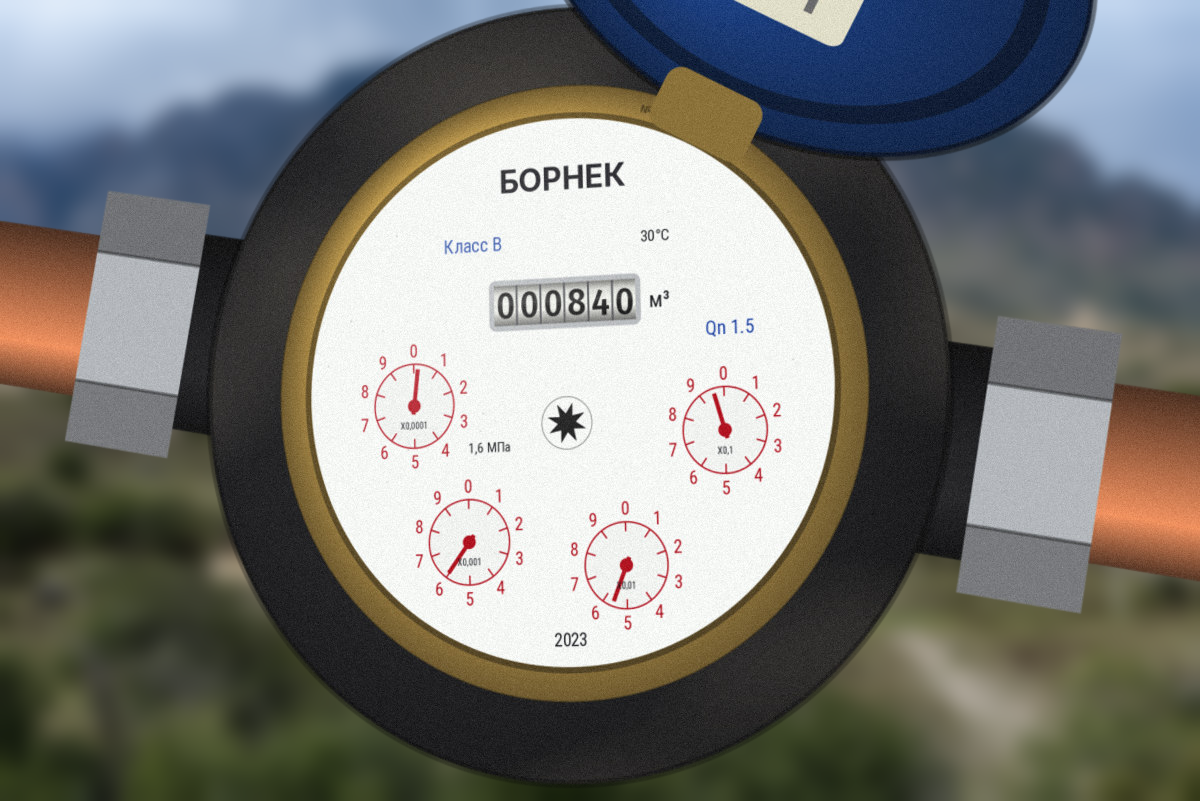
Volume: 839.9560 m³
